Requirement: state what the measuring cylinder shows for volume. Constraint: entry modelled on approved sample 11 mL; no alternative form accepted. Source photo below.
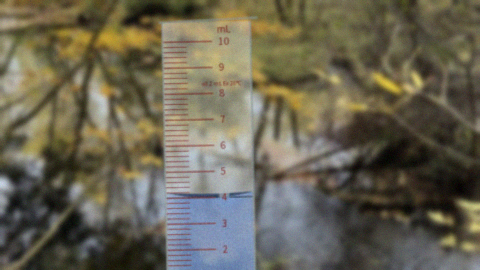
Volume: 4 mL
